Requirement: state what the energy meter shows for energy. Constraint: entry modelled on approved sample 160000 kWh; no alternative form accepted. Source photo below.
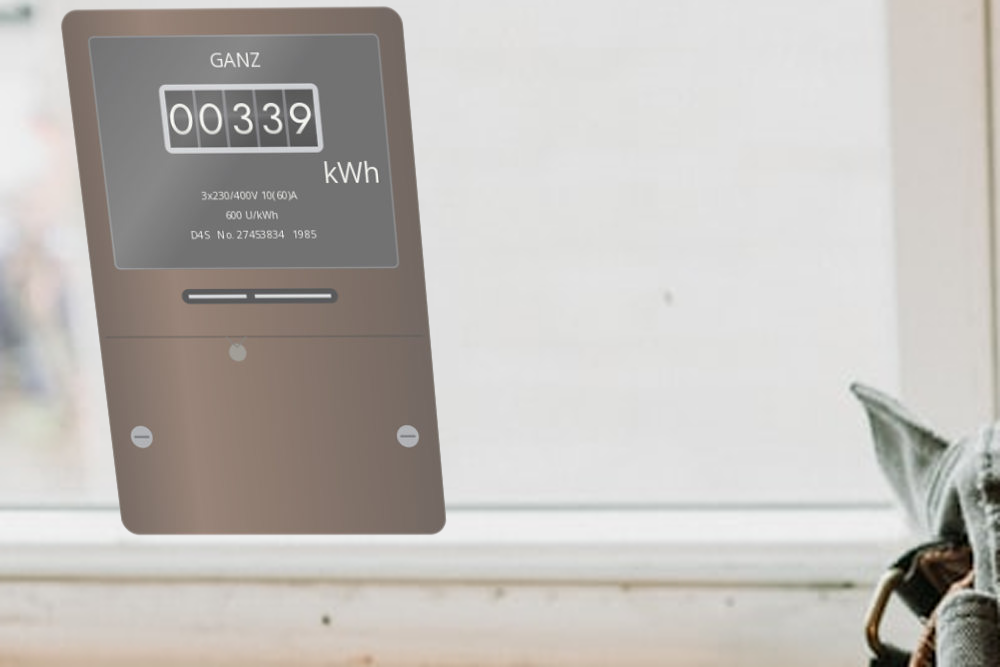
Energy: 339 kWh
